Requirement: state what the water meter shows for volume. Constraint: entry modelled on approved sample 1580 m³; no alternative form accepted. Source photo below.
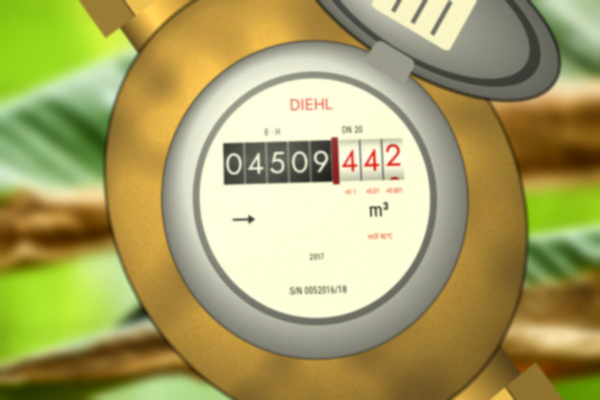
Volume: 4509.442 m³
